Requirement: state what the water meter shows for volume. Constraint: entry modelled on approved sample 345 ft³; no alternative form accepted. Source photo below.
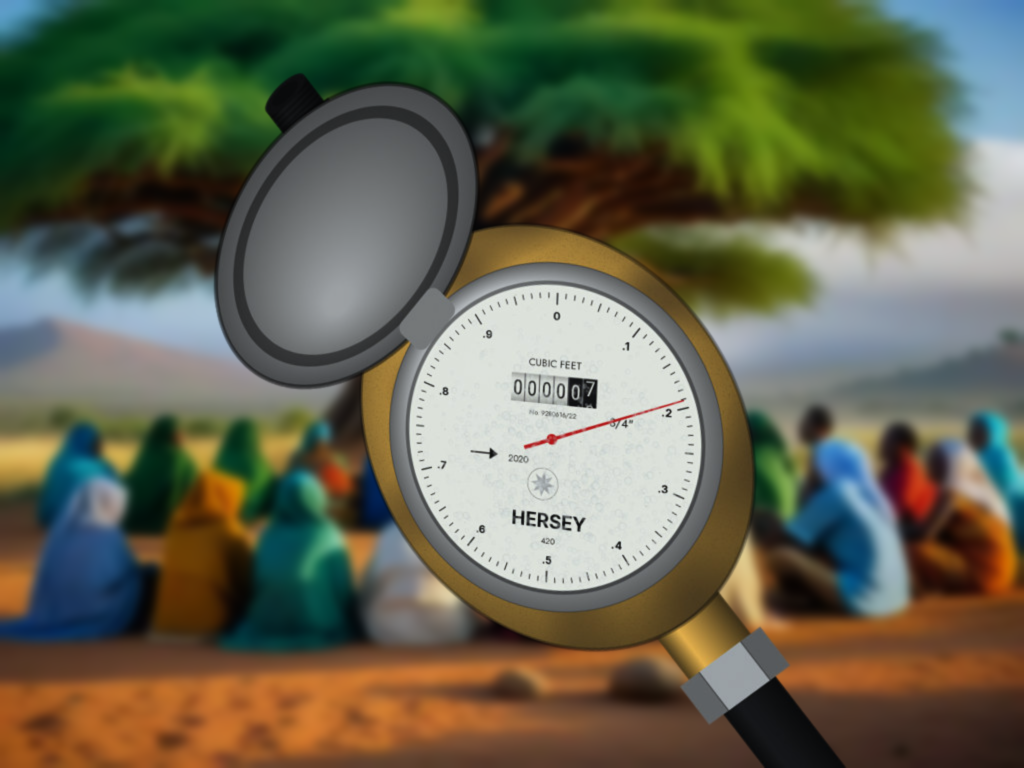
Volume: 7.19 ft³
